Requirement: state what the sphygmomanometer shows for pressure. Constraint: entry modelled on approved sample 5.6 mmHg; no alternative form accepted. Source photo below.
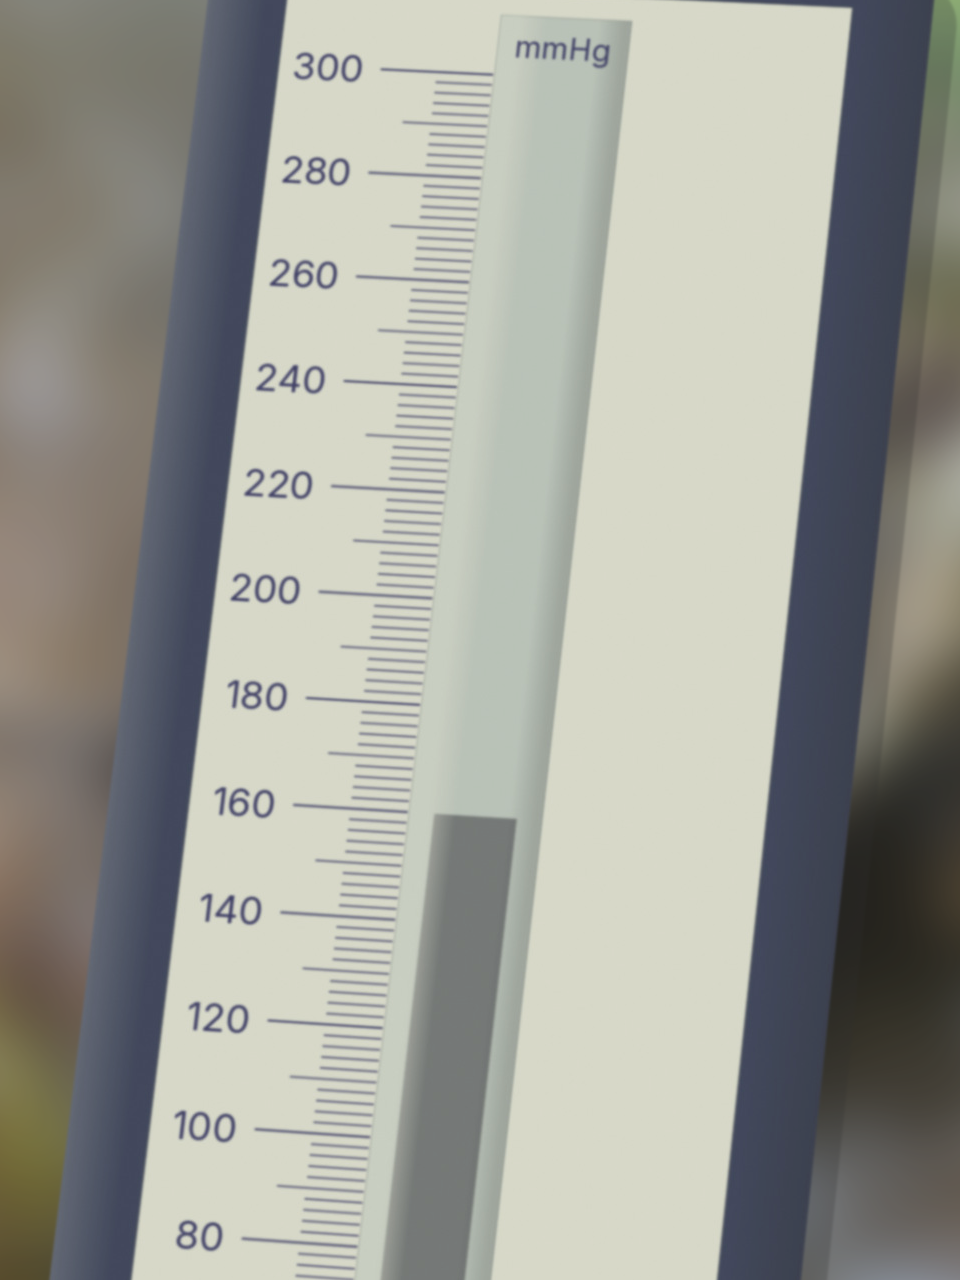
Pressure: 160 mmHg
